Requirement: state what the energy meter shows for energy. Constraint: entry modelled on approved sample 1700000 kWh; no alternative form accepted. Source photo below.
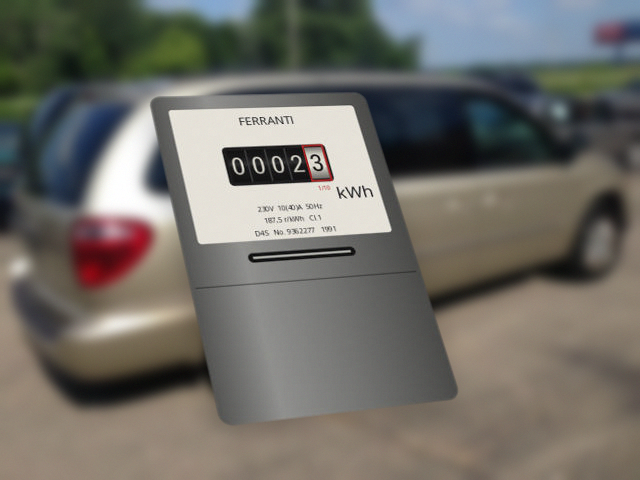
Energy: 2.3 kWh
